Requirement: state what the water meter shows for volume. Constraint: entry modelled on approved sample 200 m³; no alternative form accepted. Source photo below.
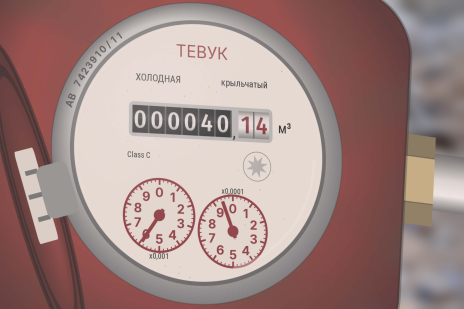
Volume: 40.1459 m³
